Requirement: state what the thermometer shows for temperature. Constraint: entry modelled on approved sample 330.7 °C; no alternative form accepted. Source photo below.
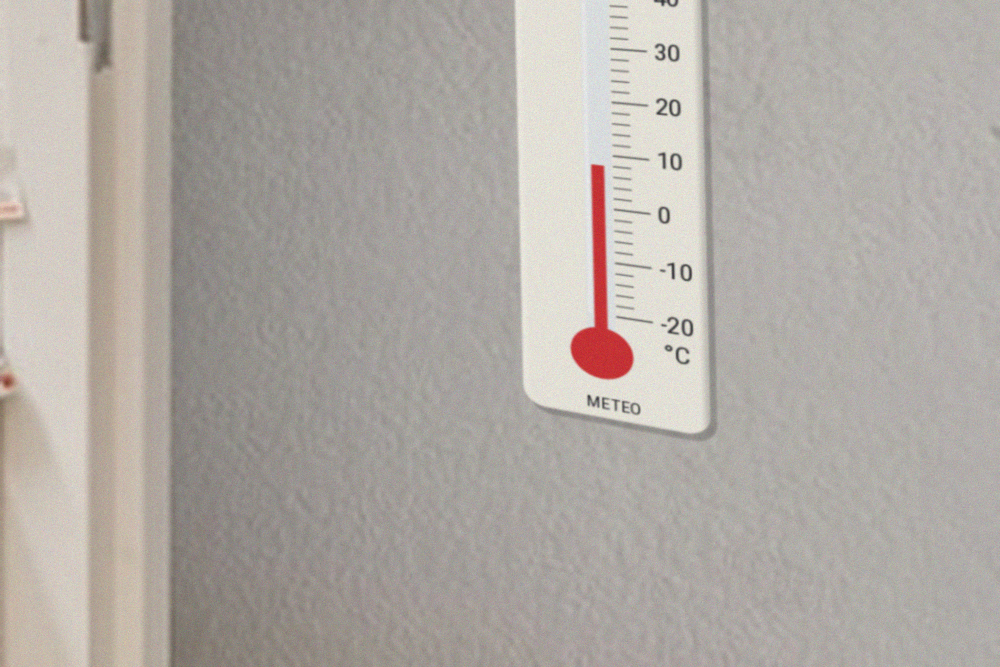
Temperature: 8 °C
